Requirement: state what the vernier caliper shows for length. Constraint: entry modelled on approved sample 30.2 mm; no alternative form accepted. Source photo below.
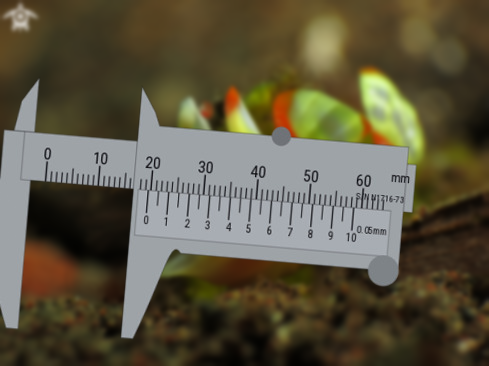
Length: 19.5 mm
